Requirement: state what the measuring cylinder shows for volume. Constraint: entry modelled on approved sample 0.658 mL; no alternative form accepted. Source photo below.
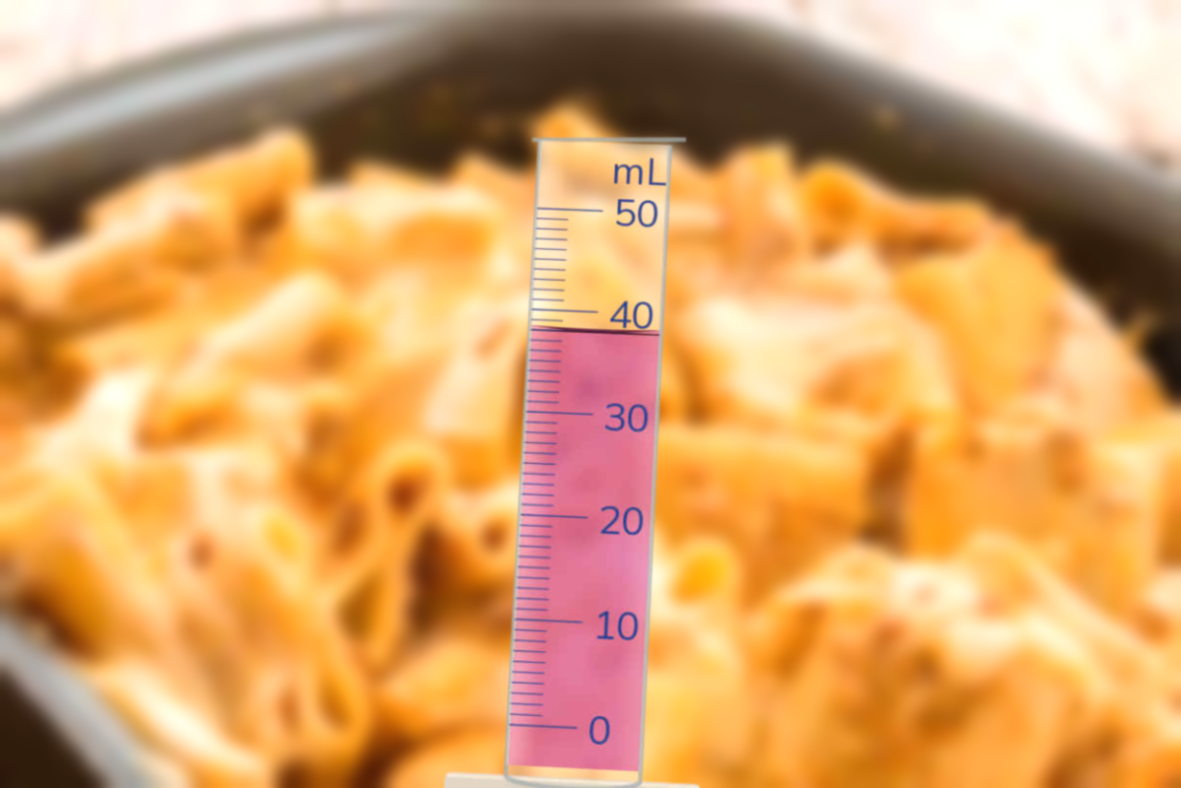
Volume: 38 mL
